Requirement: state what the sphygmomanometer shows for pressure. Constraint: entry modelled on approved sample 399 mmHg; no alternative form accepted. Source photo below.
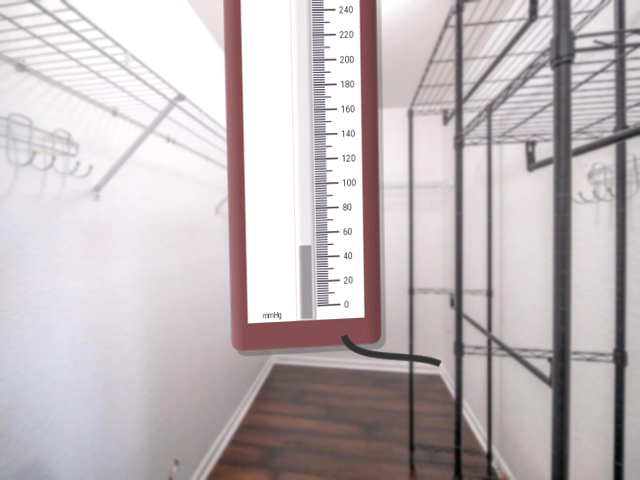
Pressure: 50 mmHg
